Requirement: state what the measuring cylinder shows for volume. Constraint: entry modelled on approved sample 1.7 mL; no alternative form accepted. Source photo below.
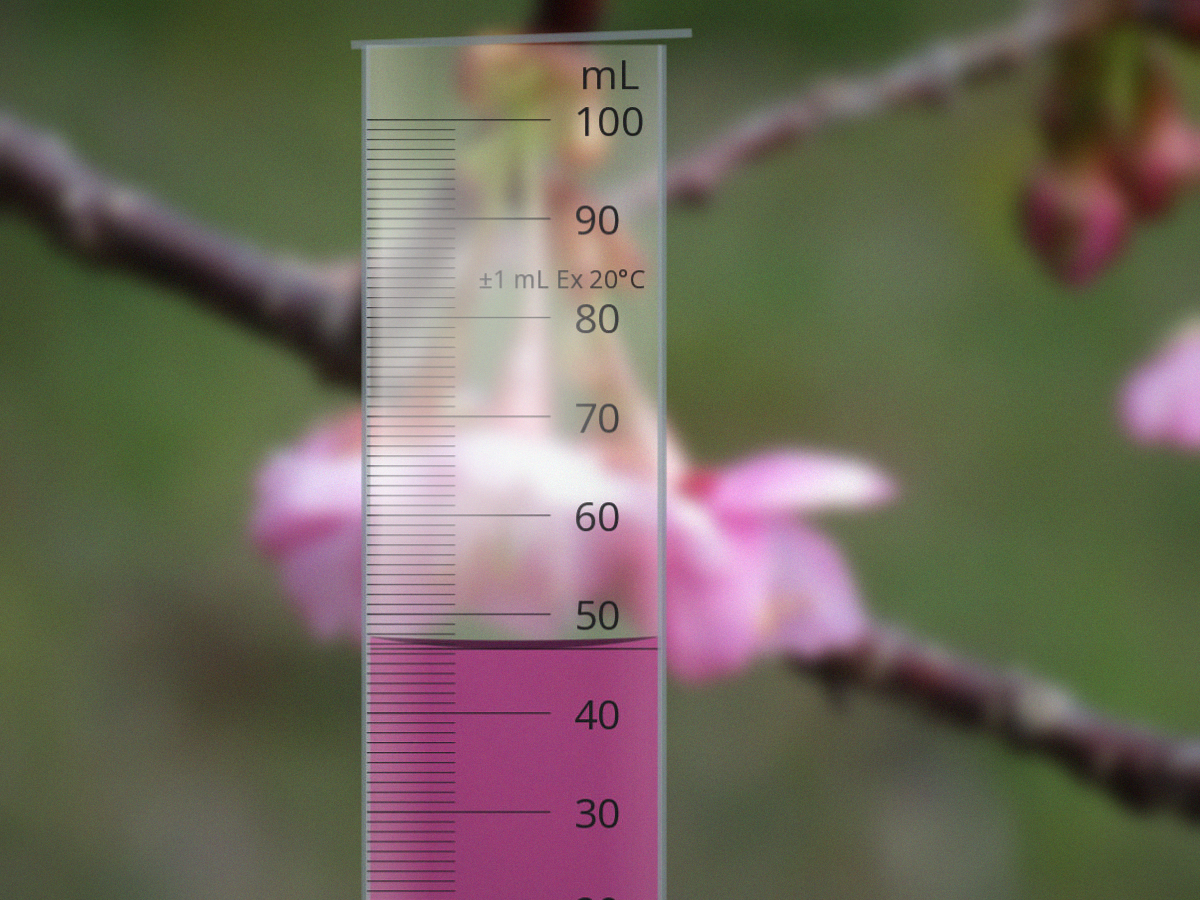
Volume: 46.5 mL
